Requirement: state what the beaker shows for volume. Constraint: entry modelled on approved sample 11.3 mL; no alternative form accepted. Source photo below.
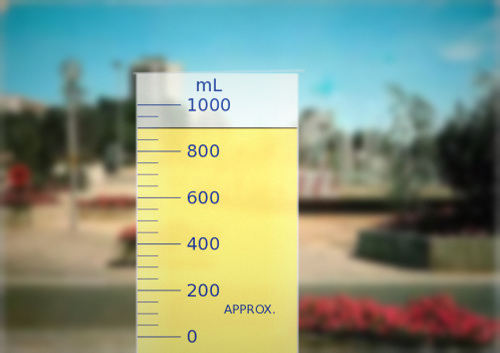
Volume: 900 mL
